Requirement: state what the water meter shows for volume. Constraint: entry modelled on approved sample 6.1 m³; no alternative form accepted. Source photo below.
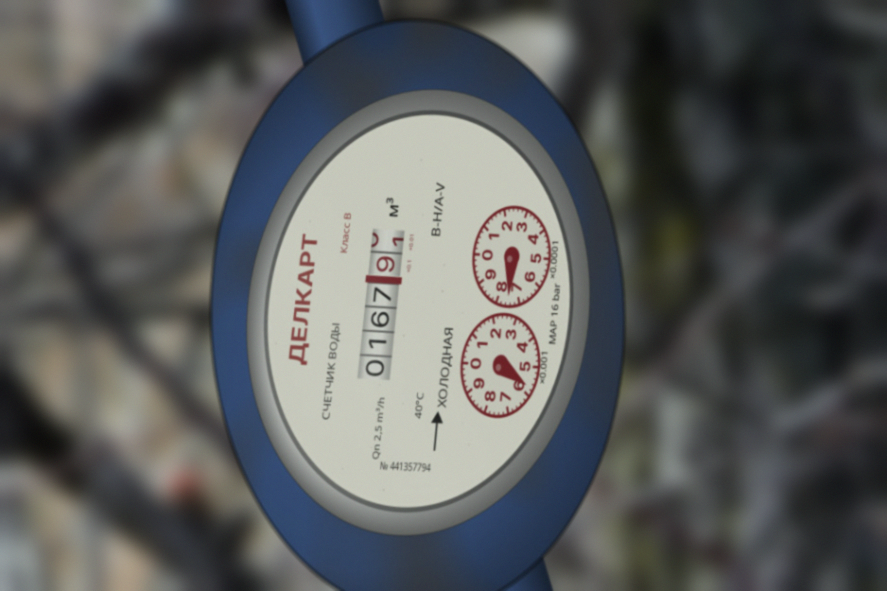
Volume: 167.9057 m³
